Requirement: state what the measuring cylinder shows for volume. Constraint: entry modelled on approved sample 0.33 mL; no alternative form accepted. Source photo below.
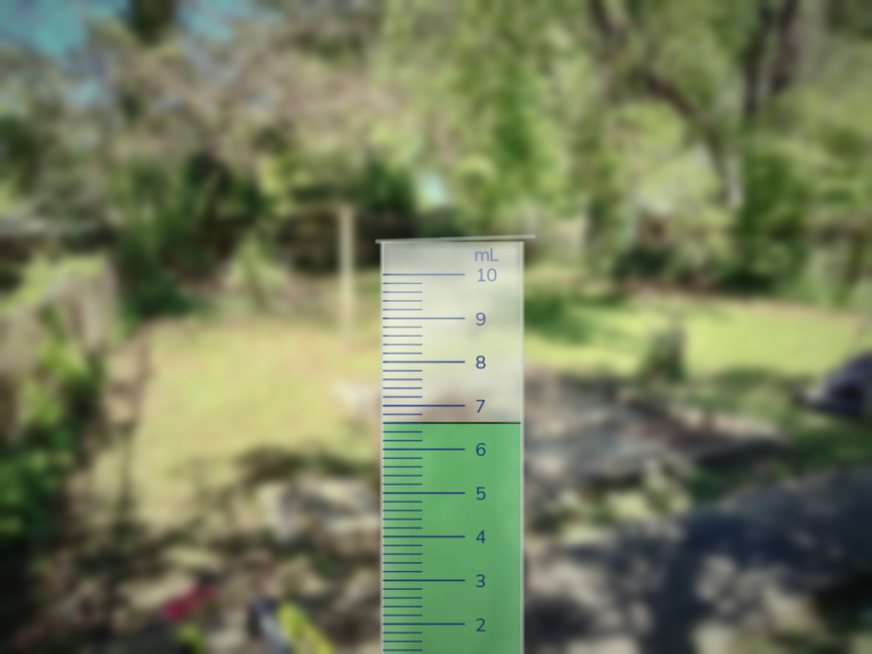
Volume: 6.6 mL
